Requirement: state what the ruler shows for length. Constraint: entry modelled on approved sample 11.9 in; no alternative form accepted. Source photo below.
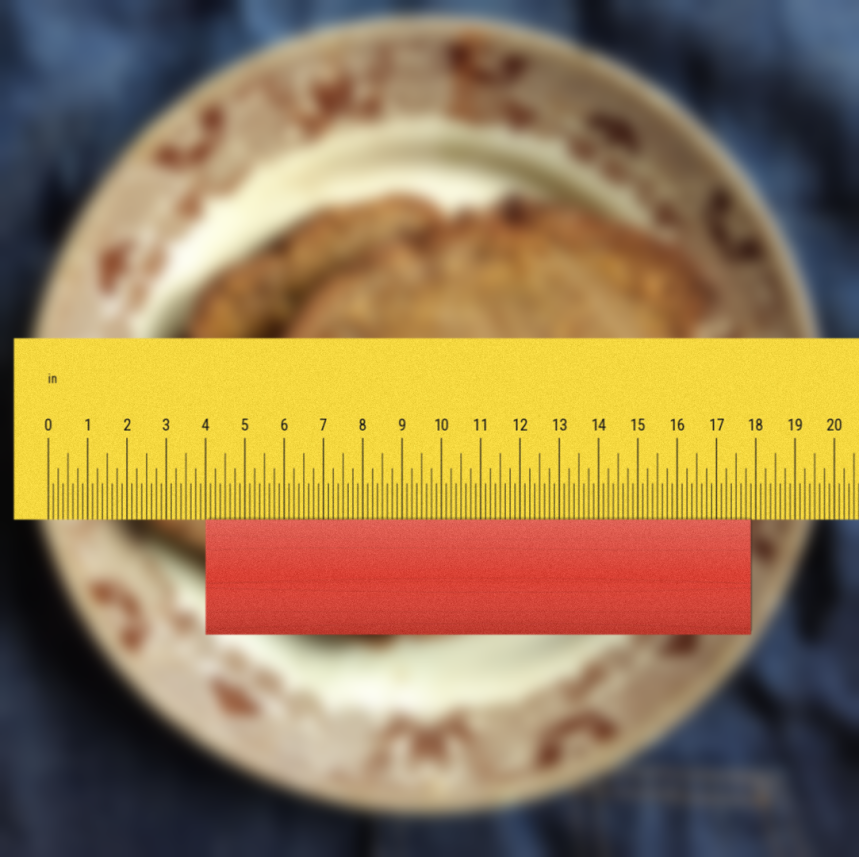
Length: 13.875 in
